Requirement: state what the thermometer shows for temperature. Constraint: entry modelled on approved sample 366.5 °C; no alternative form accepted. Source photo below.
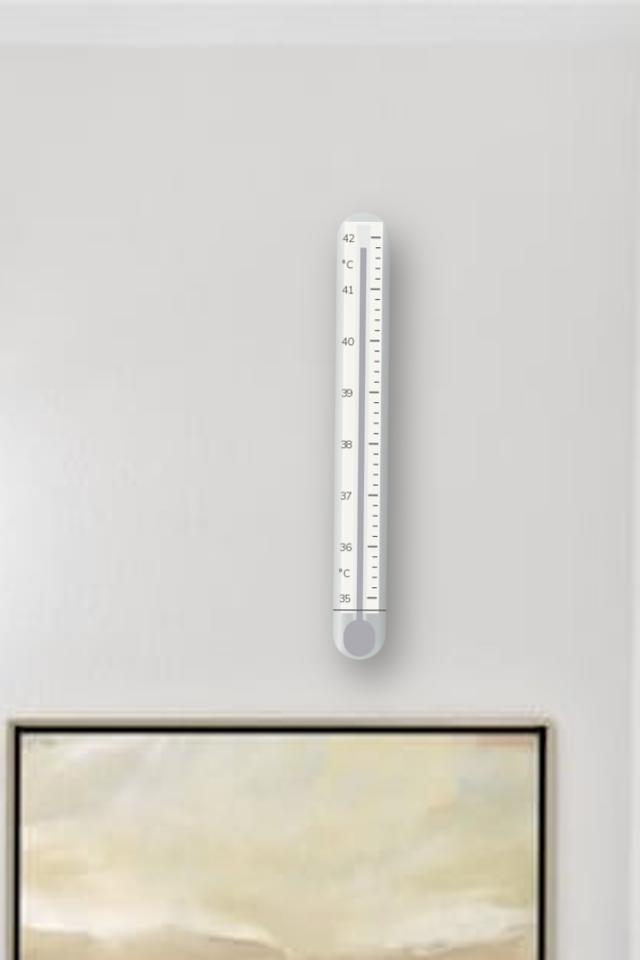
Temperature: 41.8 °C
